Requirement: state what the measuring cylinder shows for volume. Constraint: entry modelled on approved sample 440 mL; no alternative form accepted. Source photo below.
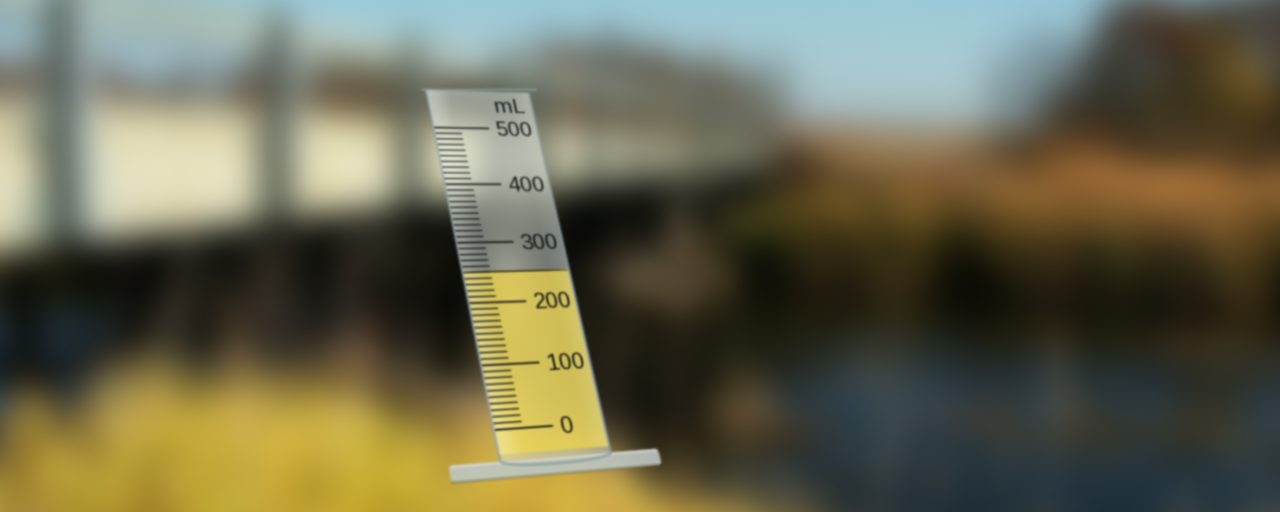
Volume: 250 mL
